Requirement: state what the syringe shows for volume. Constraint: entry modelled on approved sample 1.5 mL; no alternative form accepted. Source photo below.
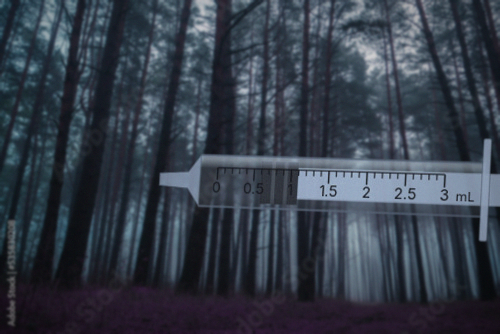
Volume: 0.6 mL
